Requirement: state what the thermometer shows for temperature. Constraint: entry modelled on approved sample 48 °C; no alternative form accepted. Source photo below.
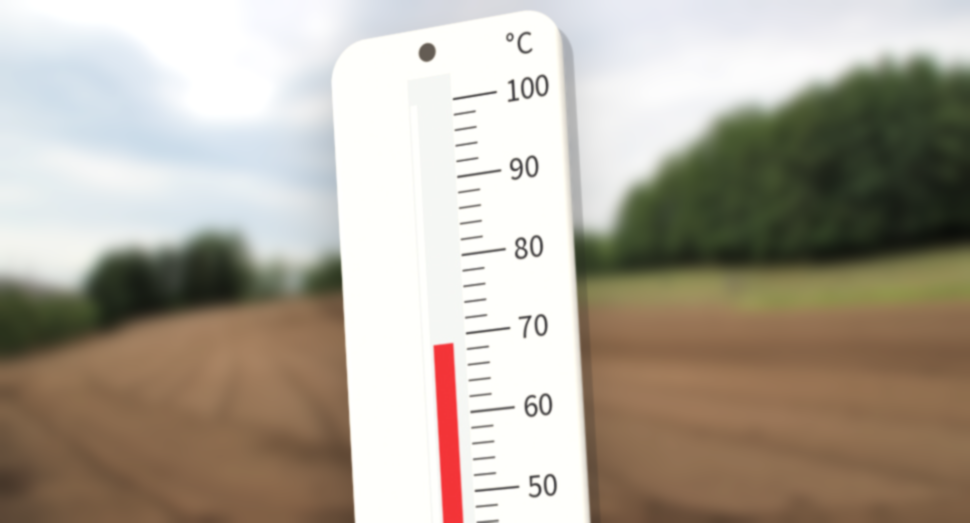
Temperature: 69 °C
